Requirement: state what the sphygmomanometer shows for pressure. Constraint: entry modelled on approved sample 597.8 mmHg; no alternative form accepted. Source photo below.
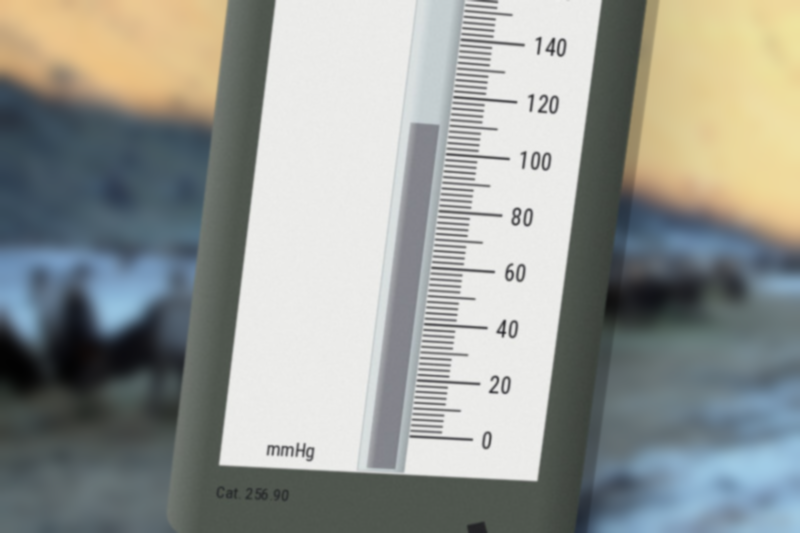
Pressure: 110 mmHg
